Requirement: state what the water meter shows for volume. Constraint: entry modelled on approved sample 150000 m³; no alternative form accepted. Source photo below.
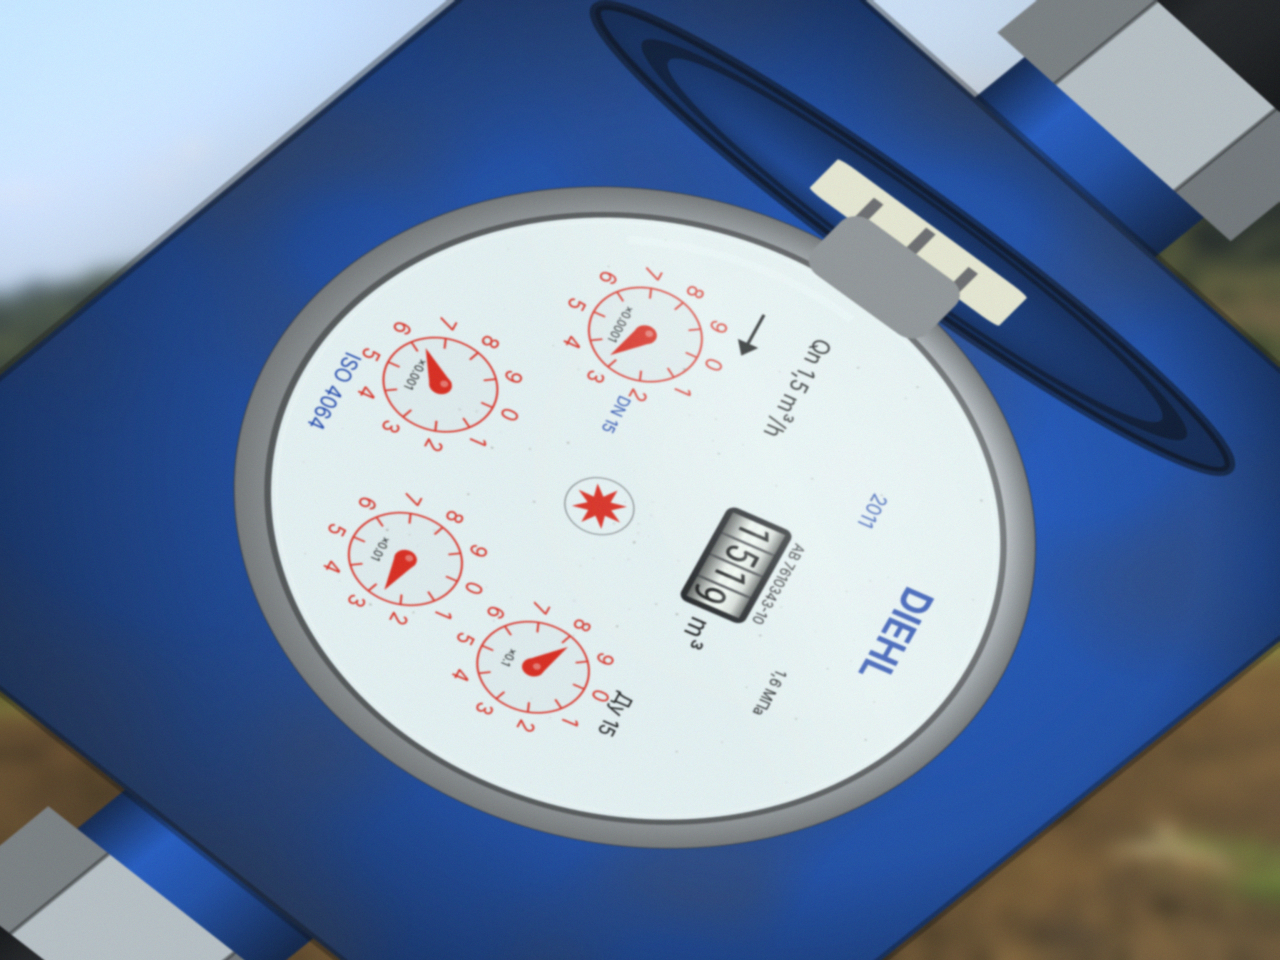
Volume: 1518.8263 m³
